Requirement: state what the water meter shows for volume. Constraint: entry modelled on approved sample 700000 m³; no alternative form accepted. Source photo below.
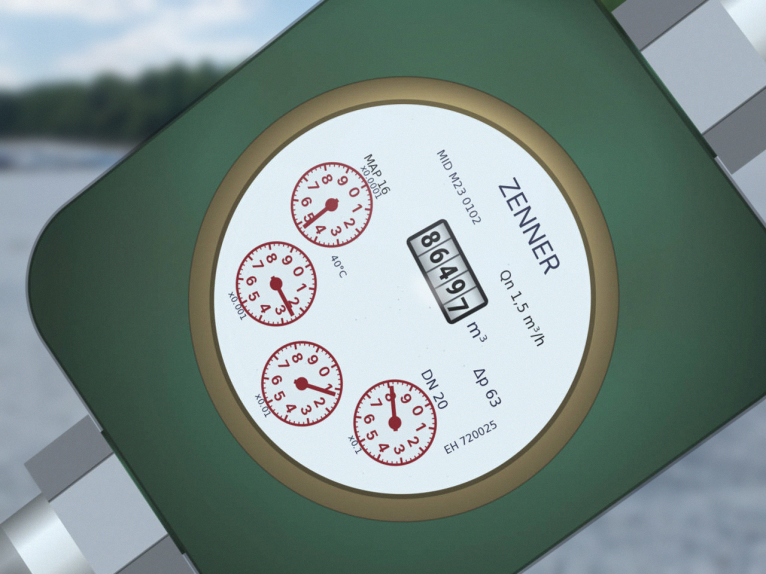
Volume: 86496.8124 m³
